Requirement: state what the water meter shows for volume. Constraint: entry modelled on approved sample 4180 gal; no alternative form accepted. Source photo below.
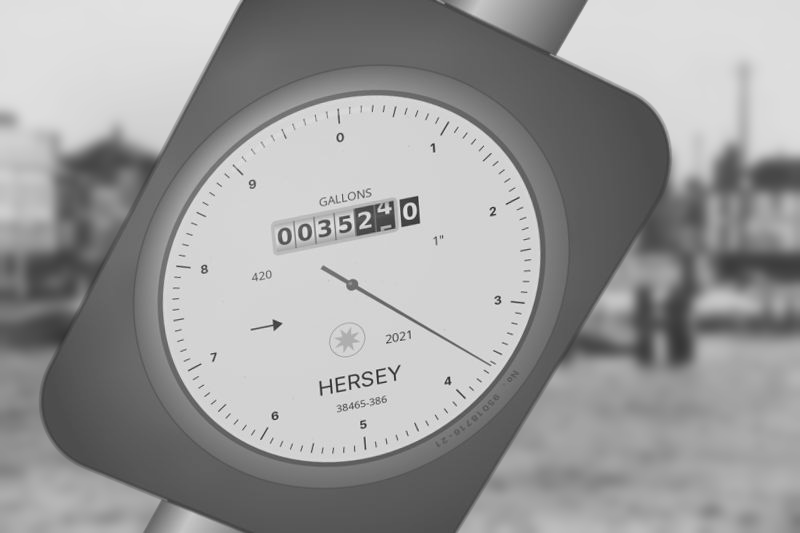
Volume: 35243.6 gal
